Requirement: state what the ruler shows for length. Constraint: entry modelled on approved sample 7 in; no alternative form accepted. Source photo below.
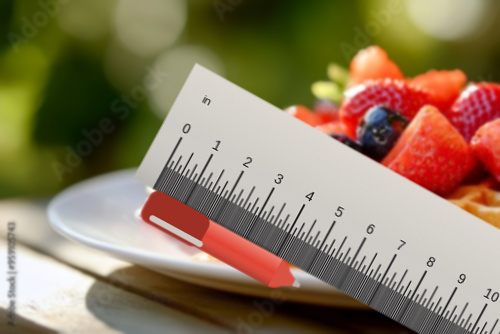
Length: 5 in
